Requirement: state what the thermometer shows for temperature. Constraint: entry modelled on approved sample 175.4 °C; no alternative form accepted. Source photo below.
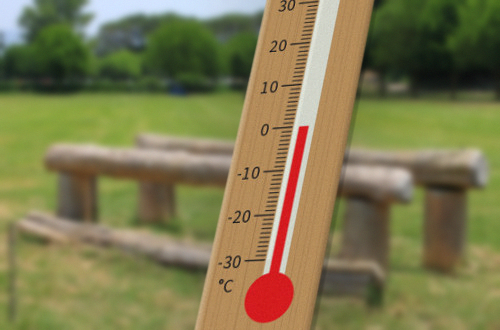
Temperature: 0 °C
